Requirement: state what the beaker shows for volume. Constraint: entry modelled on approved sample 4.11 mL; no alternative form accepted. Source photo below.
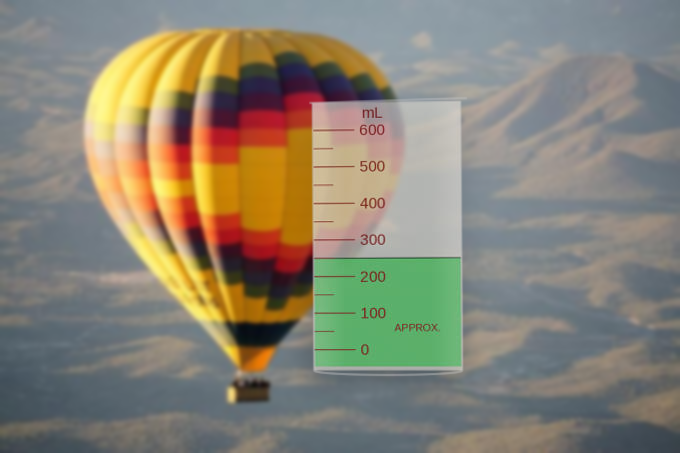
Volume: 250 mL
